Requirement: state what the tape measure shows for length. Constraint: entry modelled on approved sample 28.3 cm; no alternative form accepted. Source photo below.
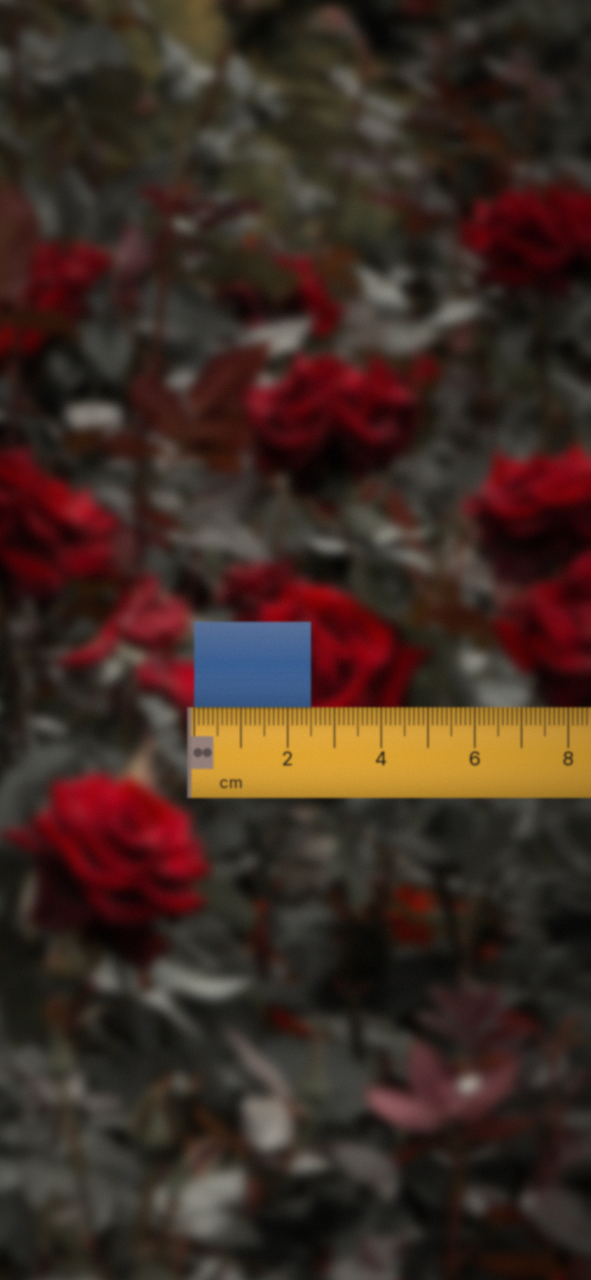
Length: 2.5 cm
